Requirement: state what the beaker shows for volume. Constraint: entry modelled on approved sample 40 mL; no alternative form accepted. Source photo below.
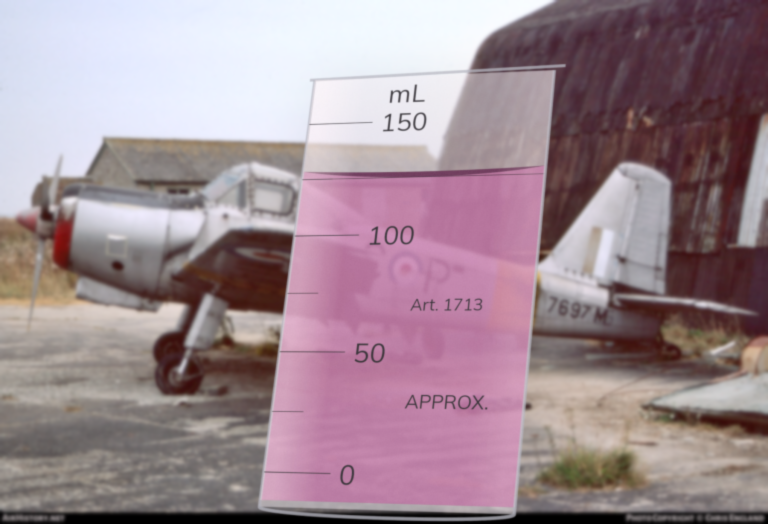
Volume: 125 mL
